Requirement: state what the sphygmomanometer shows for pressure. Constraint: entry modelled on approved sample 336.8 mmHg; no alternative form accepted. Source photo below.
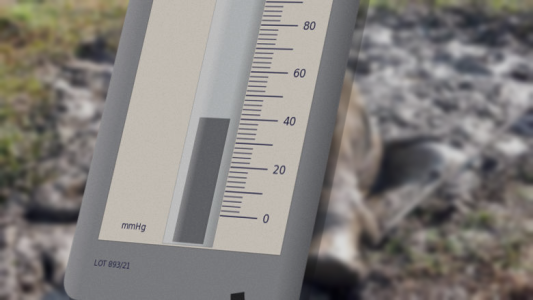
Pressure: 40 mmHg
